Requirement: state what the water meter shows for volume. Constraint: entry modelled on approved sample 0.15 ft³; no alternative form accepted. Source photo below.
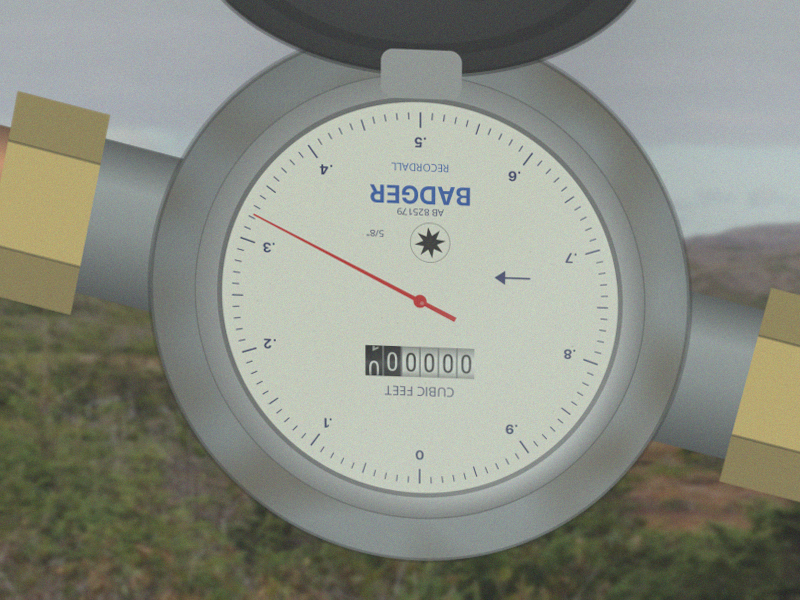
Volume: 0.32 ft³
